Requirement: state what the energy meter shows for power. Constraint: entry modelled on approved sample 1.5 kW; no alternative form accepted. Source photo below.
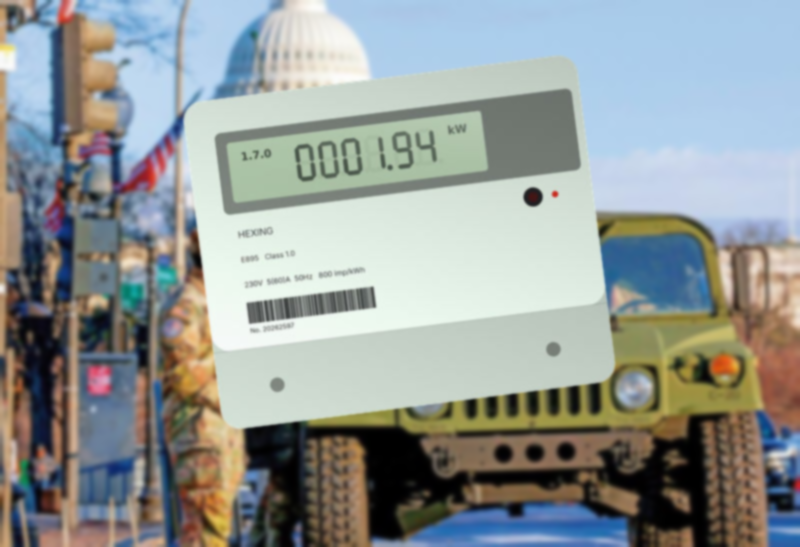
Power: 1.94 kW
